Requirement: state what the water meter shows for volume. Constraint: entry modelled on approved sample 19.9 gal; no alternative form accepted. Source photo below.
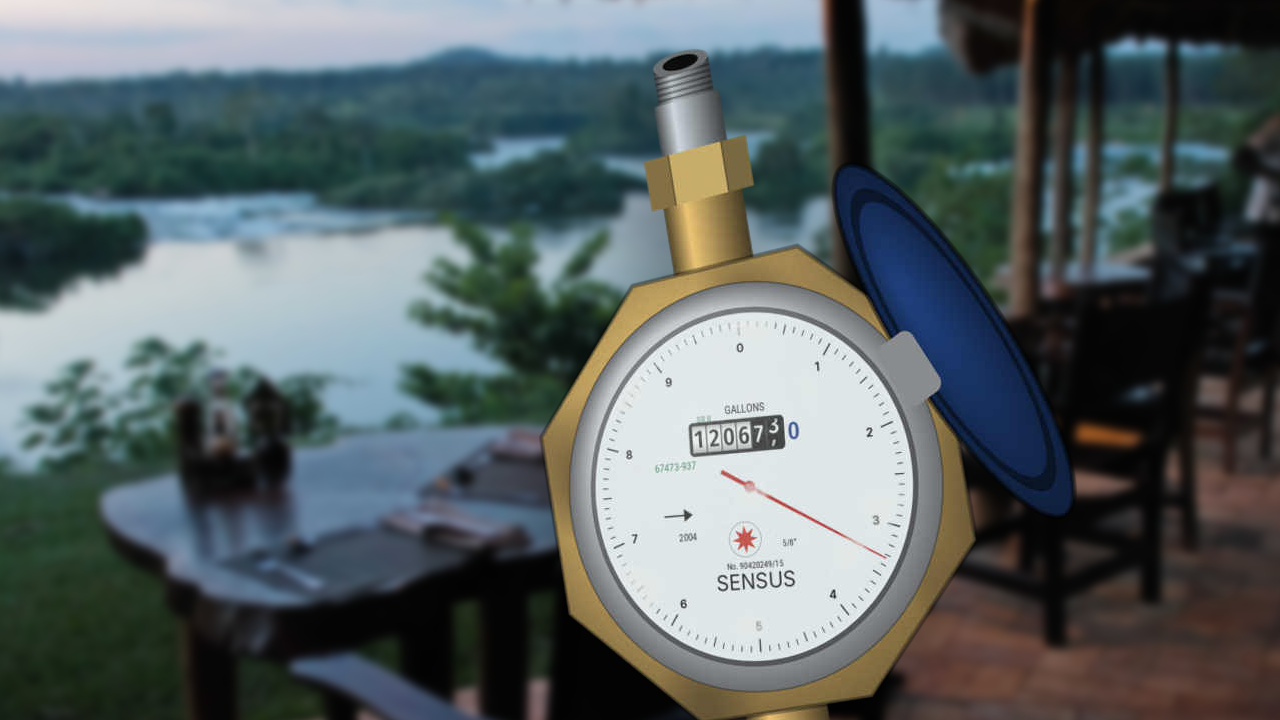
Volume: 1206733.3 gal
